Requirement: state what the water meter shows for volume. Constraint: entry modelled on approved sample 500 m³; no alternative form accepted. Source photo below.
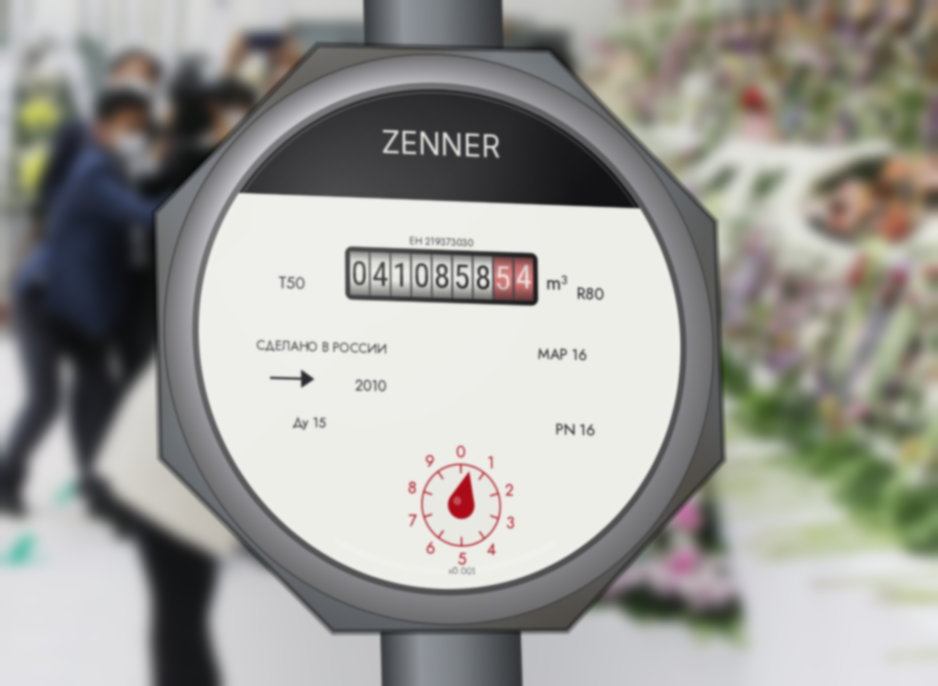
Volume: 410858.540 m³
